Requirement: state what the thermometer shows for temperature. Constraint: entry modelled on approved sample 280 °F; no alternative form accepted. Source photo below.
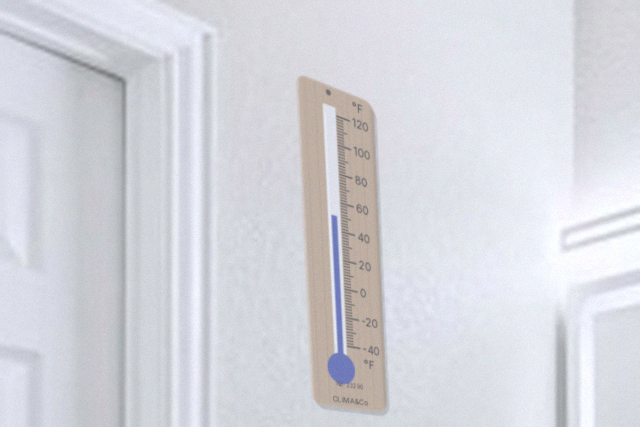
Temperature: 50 °F
